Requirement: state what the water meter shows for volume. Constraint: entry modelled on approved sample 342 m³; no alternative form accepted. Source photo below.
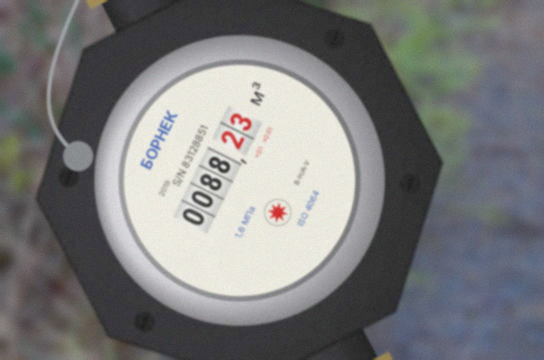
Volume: 88.23 m³
